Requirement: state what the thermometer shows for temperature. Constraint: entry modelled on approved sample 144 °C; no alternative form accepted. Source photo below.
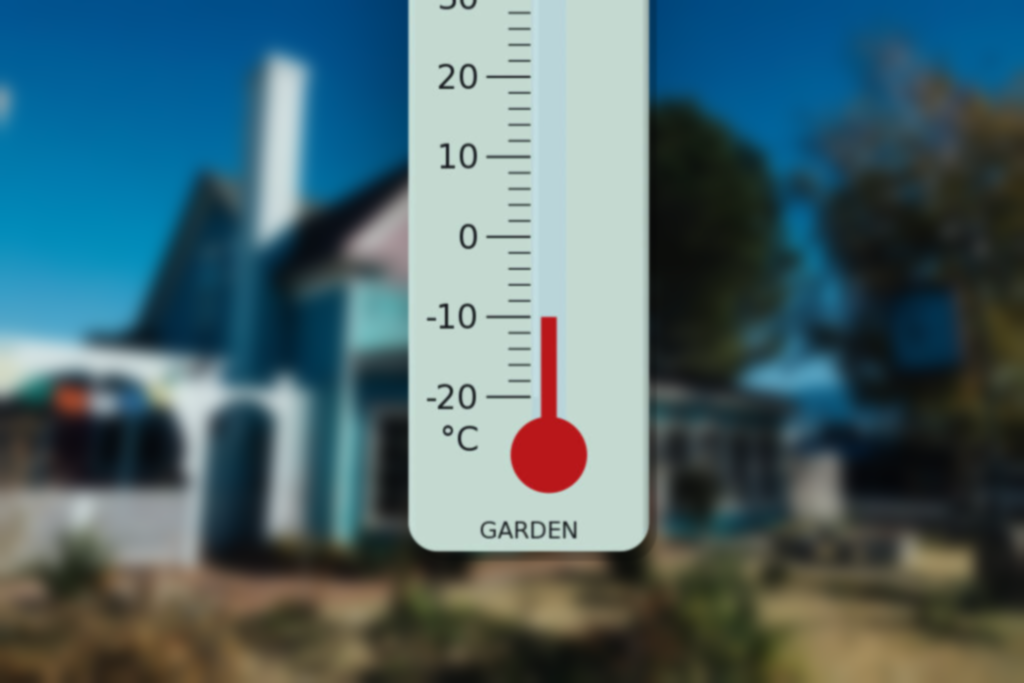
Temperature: -10 °C
